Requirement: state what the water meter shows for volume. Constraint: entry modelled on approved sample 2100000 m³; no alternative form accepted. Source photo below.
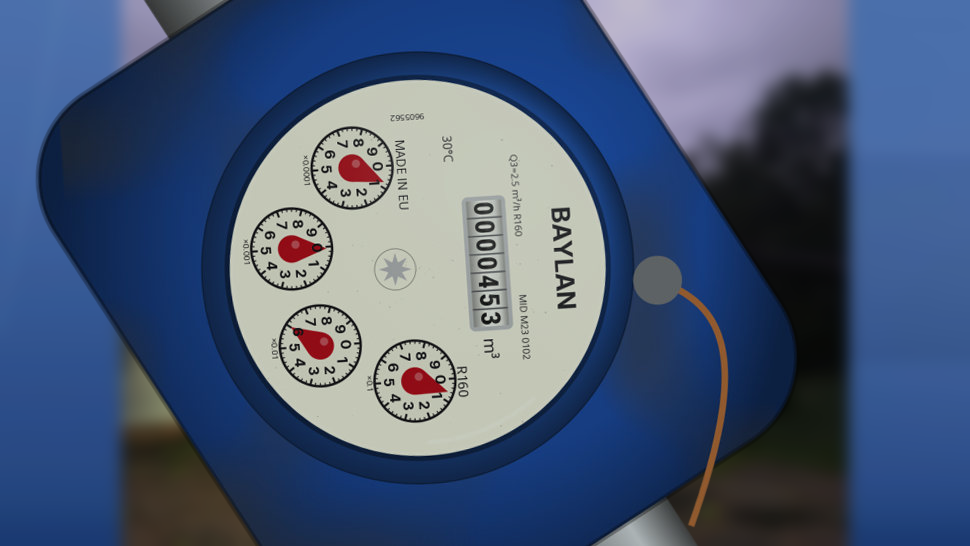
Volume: 453.0600 m³
